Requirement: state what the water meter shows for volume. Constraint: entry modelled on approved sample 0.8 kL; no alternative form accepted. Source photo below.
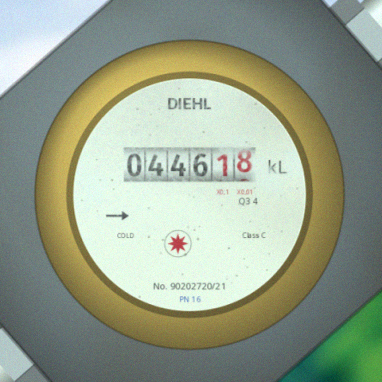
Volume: 446.18 kL
